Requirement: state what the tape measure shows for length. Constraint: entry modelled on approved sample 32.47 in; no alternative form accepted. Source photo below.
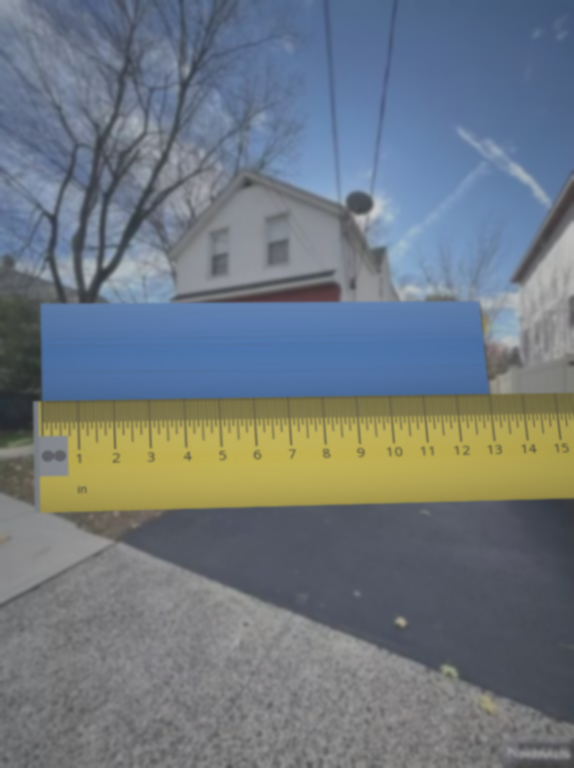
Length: 13 in
